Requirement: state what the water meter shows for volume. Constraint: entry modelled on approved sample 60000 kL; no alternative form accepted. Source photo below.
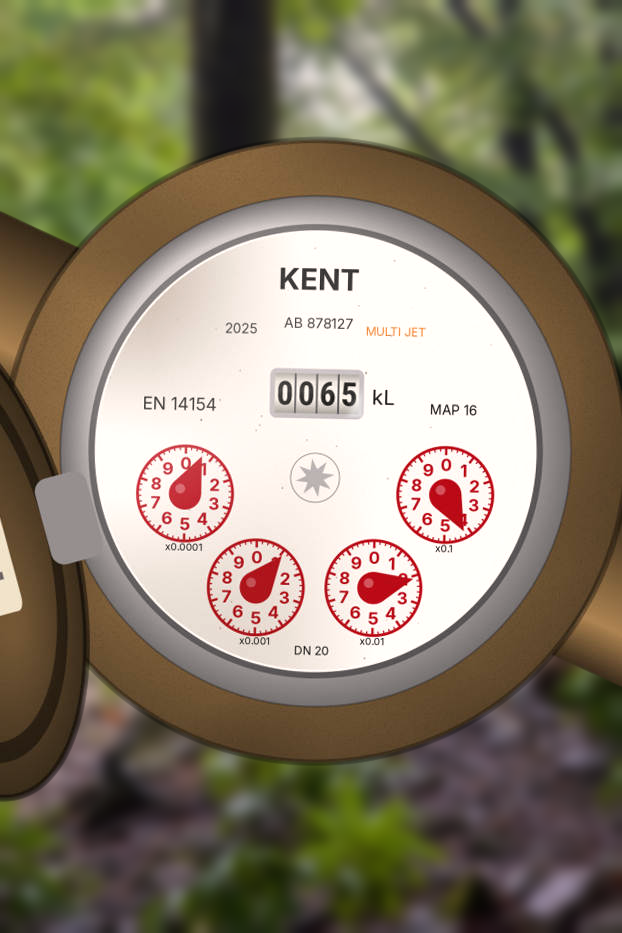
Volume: 65.4210 kL
